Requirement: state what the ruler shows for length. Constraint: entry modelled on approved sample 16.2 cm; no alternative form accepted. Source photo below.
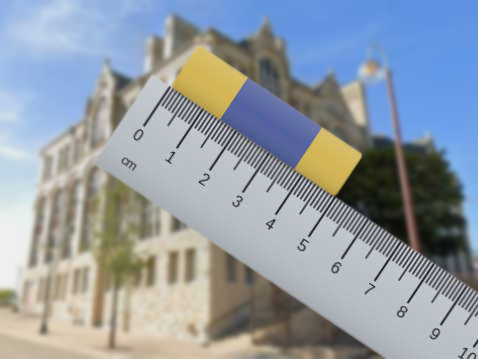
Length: 5 cm
